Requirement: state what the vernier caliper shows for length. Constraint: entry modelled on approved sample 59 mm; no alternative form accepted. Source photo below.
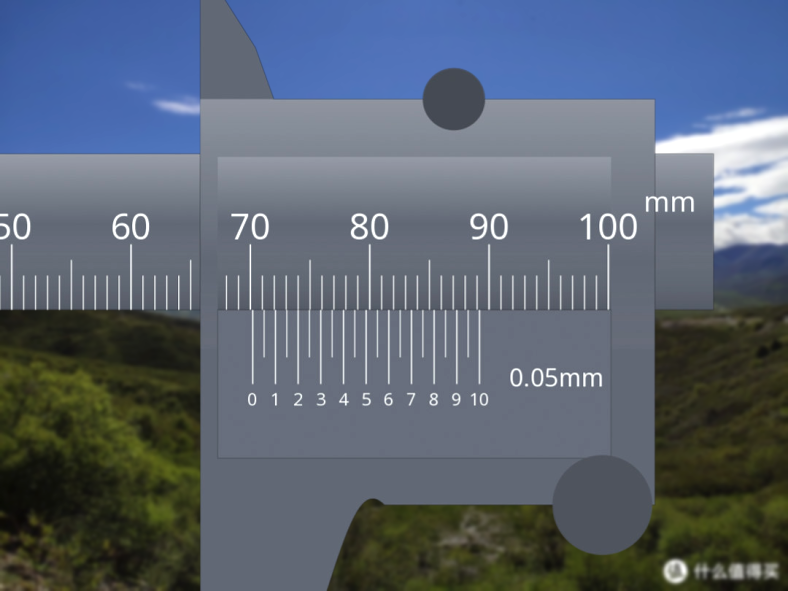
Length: 70.2 mm
